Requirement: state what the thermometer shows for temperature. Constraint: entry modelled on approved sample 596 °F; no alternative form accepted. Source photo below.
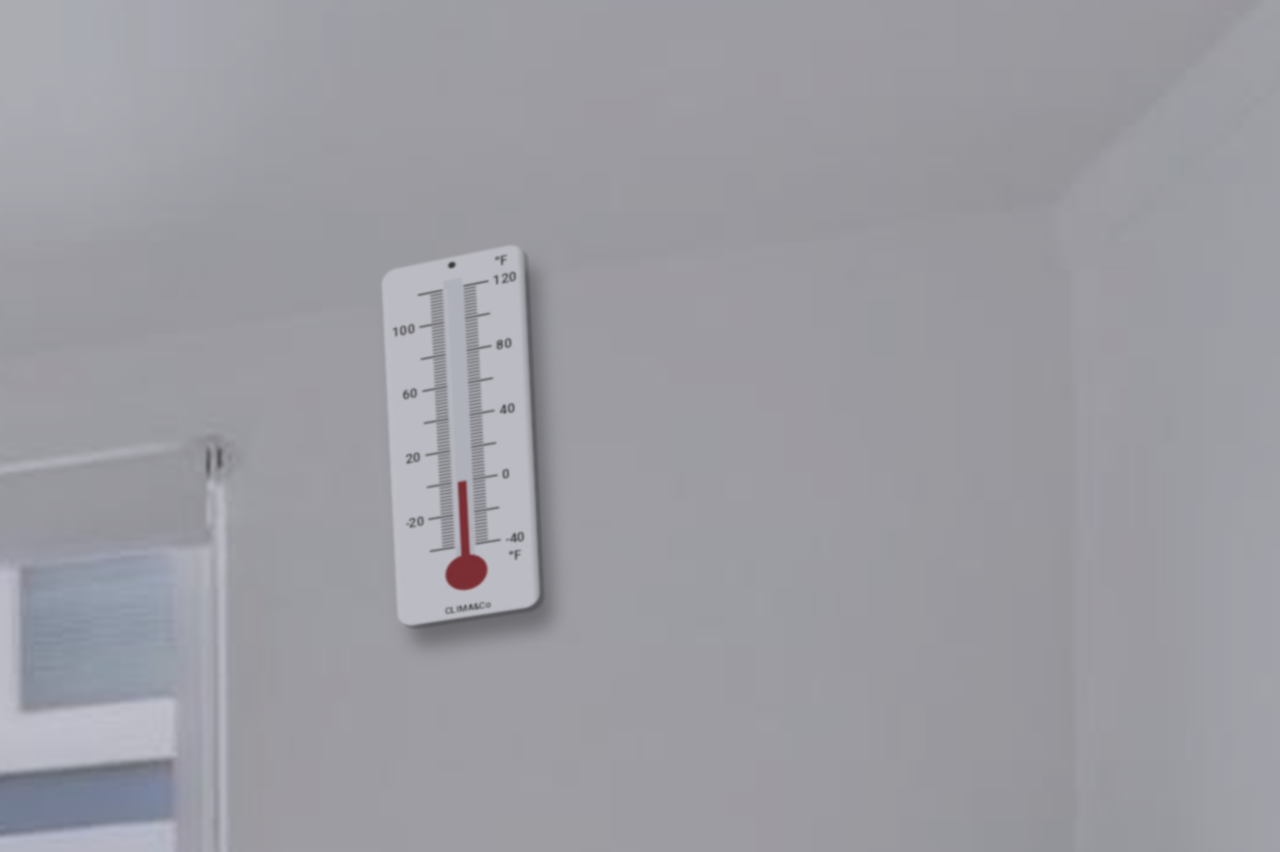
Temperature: 0 °F
